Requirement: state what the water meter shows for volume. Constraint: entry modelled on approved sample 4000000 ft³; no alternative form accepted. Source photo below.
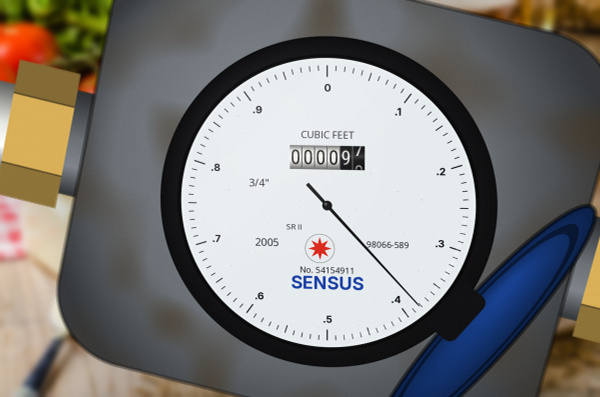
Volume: 97.38 ft³
